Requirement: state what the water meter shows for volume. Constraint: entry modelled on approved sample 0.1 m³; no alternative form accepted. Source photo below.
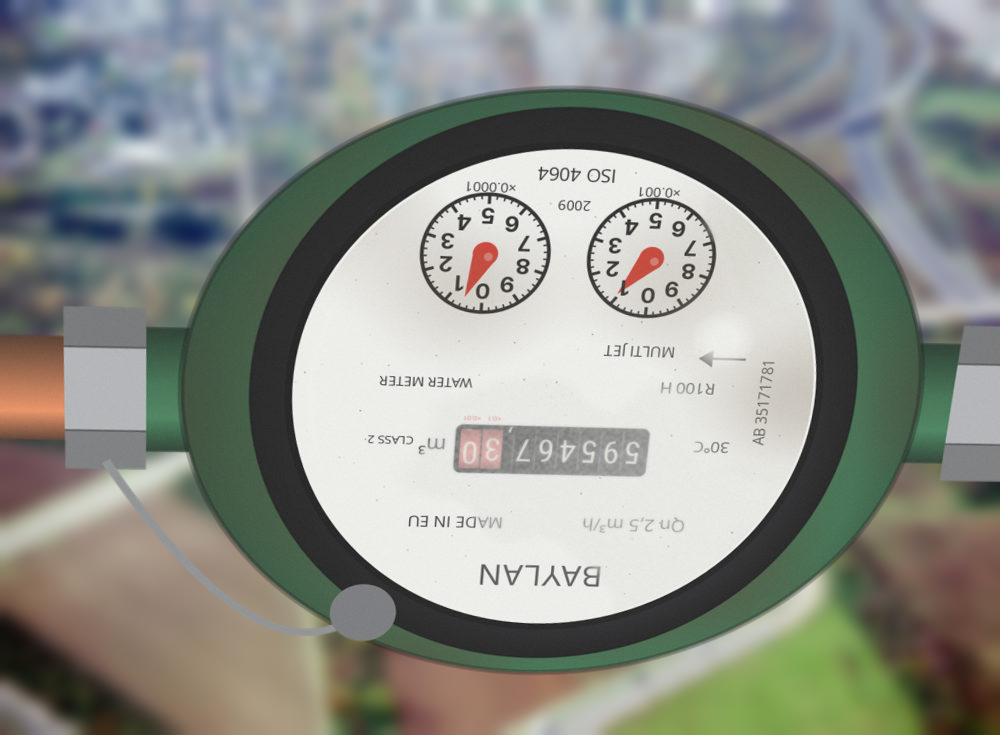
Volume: 595467.3010 m³
